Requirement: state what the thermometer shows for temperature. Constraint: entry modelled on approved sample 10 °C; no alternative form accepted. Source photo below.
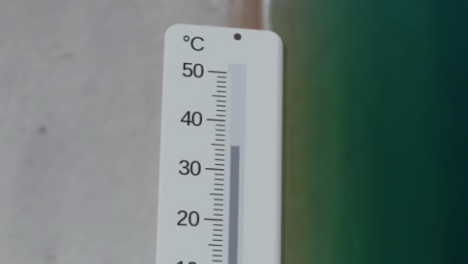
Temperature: 35 °C
